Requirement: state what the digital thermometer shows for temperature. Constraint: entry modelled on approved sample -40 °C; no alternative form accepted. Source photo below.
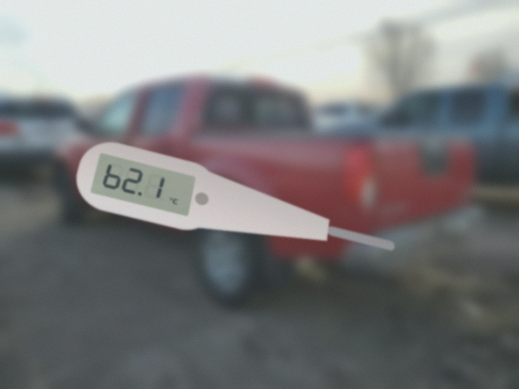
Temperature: 62.1 °C
